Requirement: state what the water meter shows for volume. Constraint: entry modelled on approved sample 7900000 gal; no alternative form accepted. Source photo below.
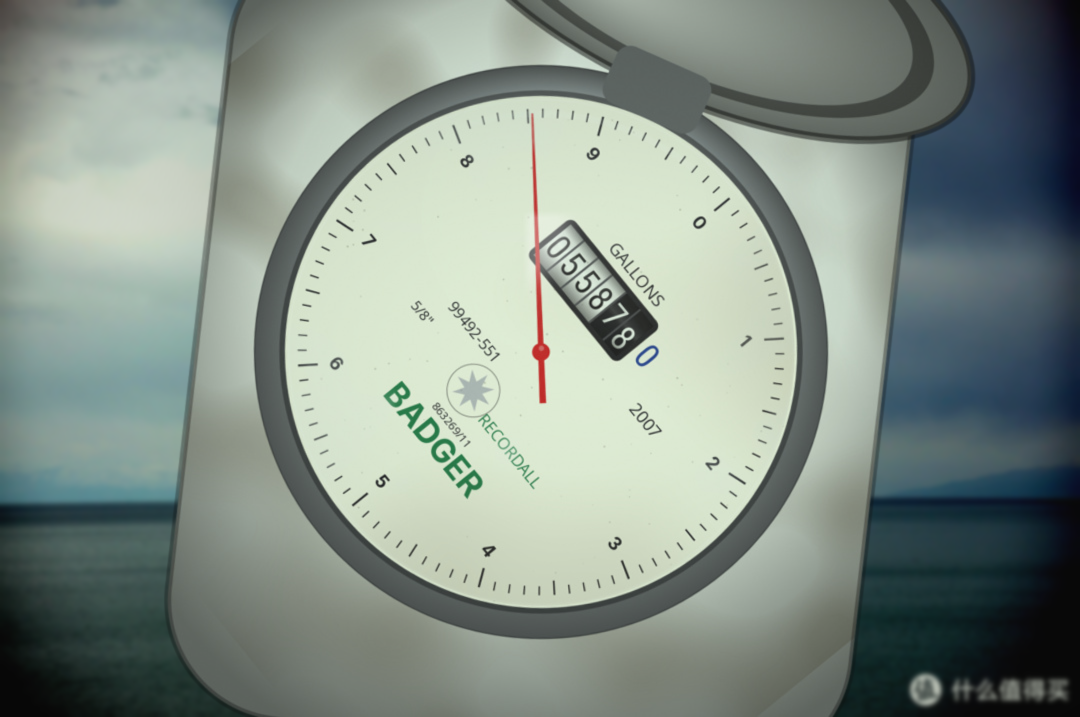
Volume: 558778.5 gal
